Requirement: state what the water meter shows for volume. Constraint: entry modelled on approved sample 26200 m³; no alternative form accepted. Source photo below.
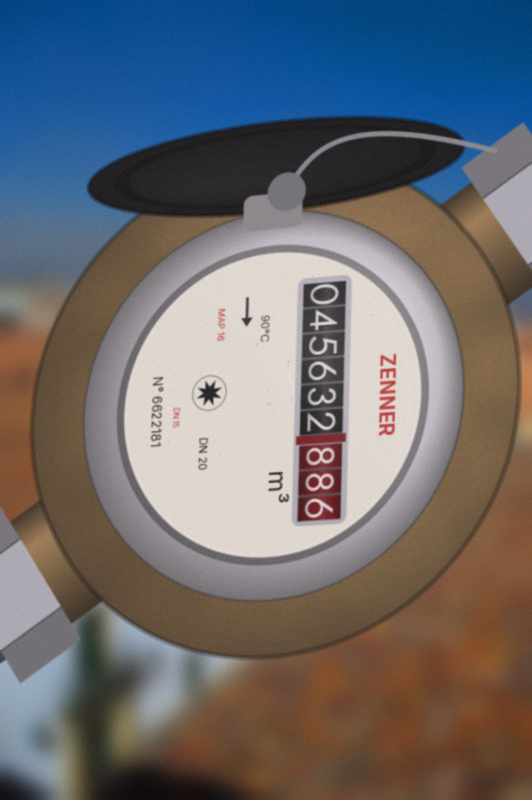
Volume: 45632.886 m³
